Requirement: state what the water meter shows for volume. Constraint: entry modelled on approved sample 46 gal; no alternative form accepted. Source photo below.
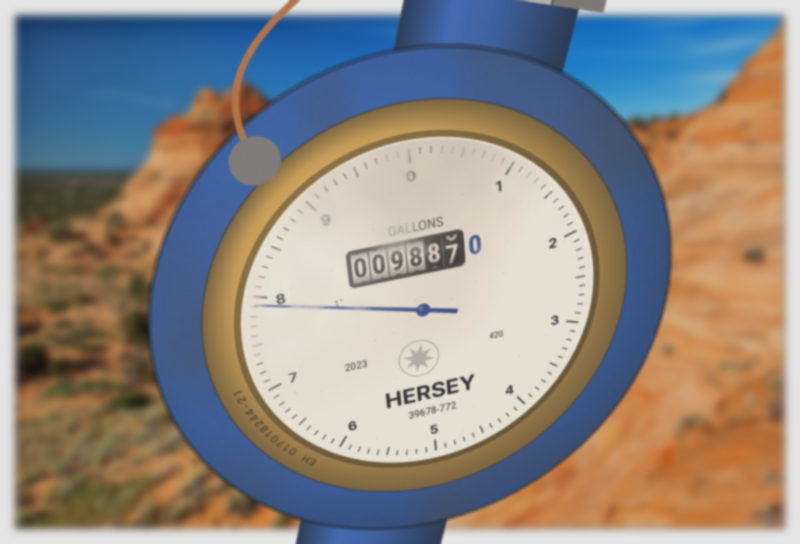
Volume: 98867.9 gal
